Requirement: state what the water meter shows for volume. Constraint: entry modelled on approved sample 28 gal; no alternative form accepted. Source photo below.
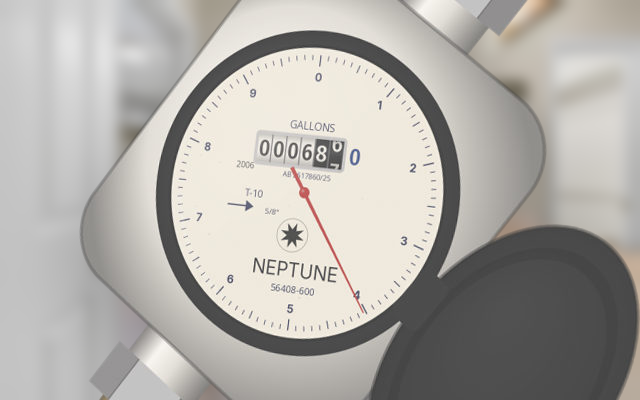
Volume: 6864.0 gal
